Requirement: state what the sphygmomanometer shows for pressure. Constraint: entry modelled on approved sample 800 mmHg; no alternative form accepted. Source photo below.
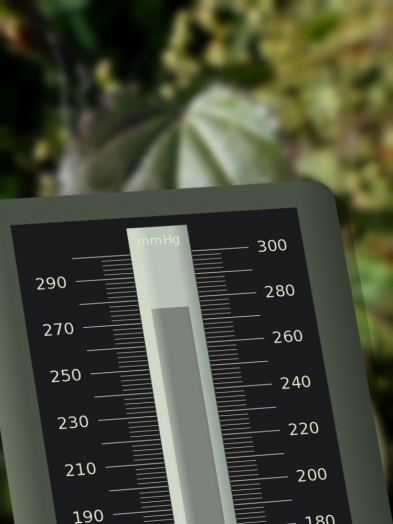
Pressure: 276 mmHg
